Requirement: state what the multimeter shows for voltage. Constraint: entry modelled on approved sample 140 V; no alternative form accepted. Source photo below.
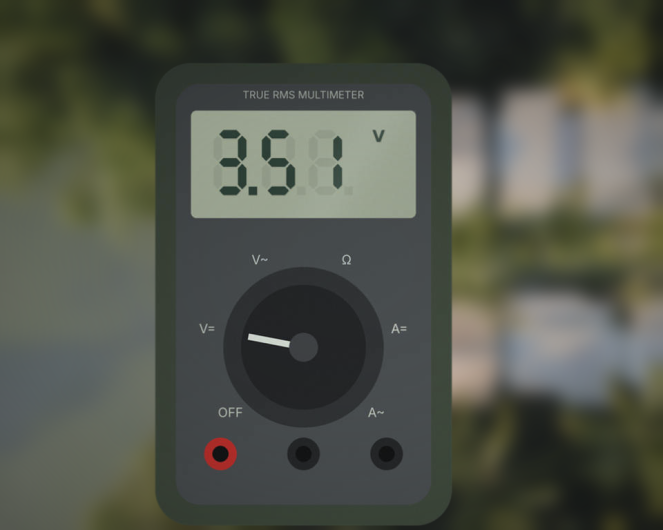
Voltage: 3.51 V
